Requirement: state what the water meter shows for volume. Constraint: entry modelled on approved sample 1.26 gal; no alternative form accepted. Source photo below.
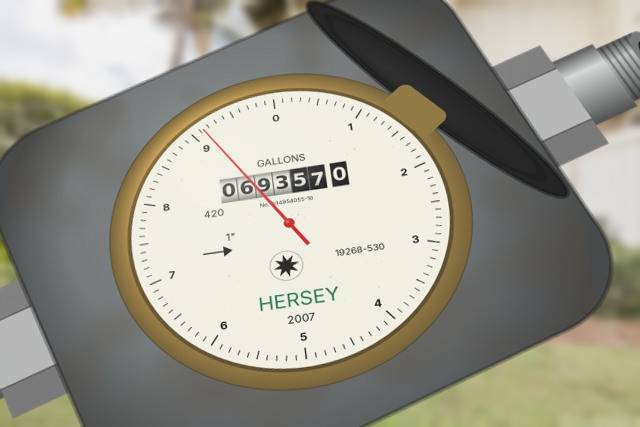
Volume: 693569.1 gal
